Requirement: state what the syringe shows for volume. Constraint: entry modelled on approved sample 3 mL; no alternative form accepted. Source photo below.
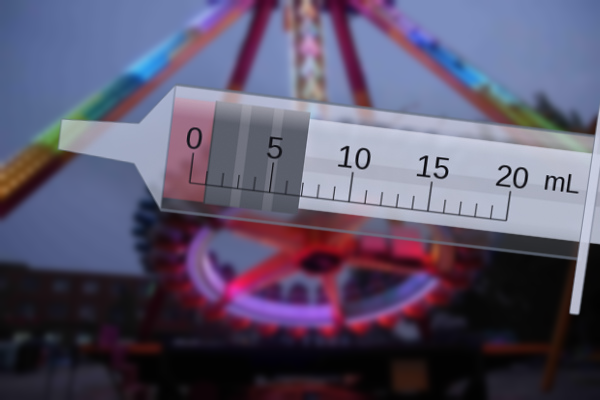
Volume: 1 mL
